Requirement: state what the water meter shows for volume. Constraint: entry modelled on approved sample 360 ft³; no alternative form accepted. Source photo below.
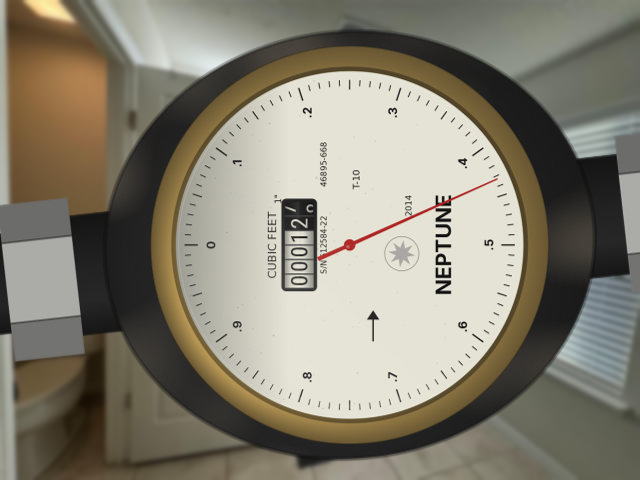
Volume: 127.43 ft³
